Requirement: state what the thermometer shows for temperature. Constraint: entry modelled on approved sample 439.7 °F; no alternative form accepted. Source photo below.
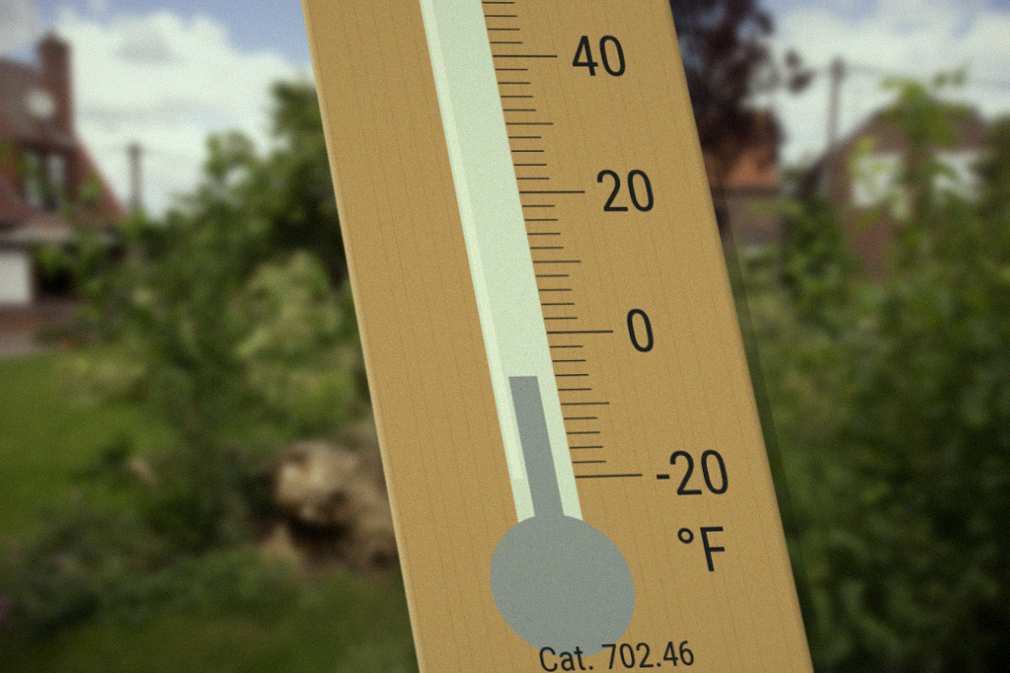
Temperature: -6 °F
